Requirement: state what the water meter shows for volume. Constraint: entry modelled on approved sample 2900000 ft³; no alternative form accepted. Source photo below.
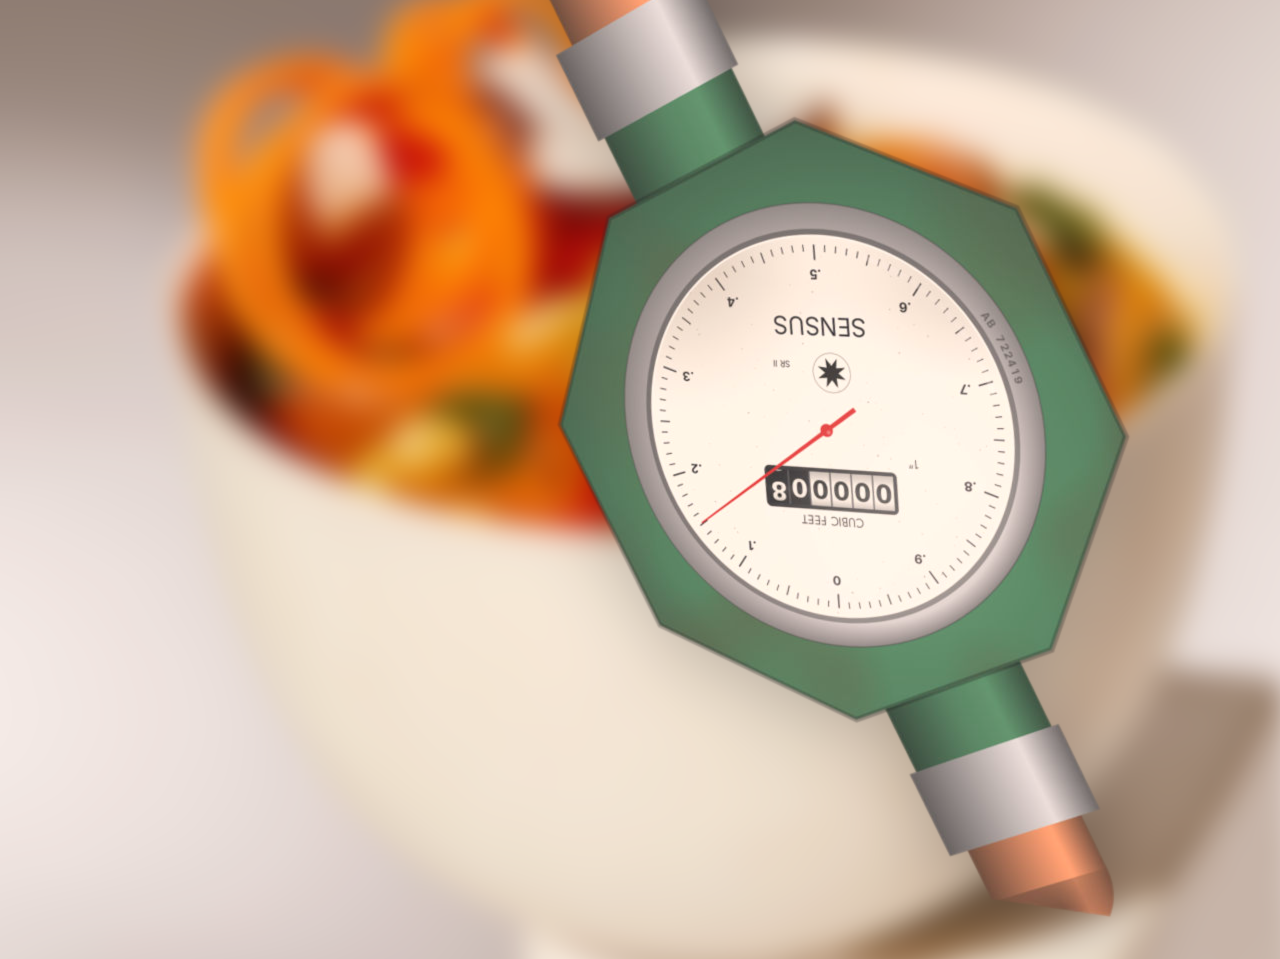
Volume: 8.15 ft³
